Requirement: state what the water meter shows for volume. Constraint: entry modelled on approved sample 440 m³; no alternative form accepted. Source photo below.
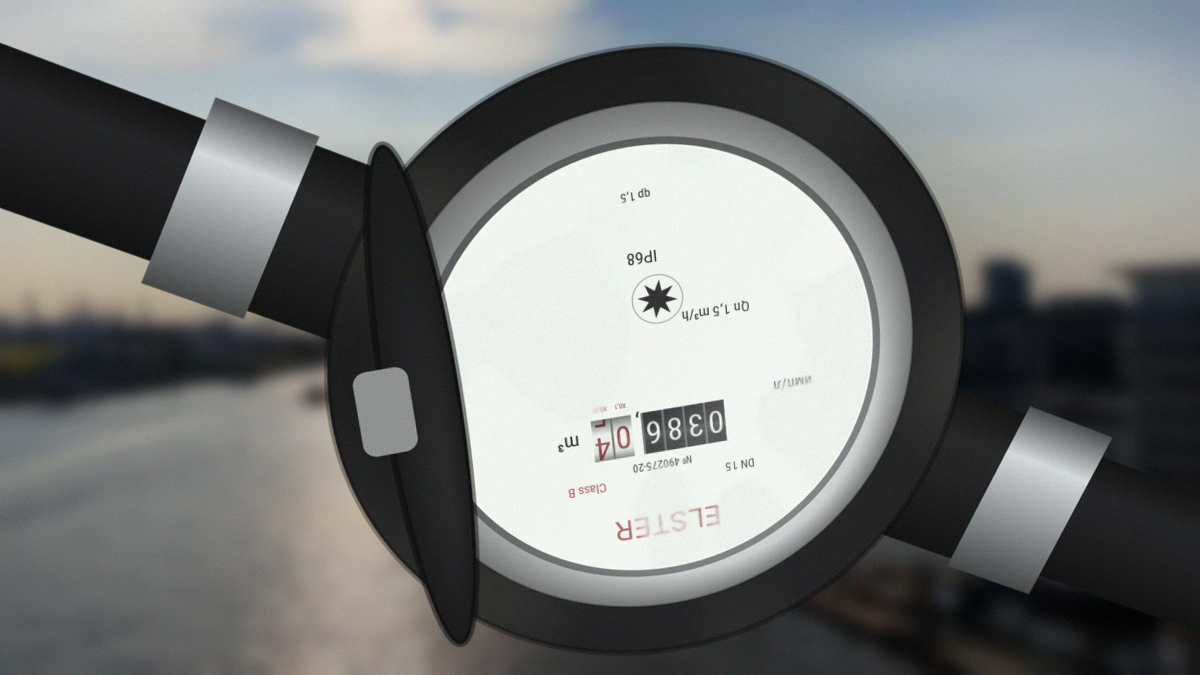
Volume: 386.04 m³
